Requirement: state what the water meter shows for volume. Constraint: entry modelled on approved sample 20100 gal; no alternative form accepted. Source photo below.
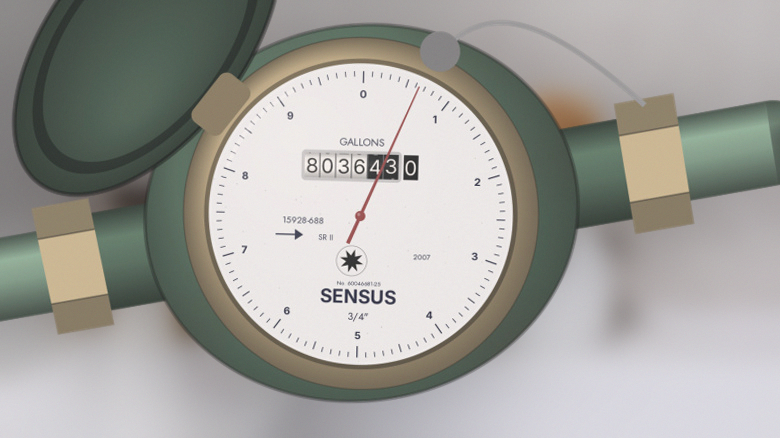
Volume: 8036430.6 gal
